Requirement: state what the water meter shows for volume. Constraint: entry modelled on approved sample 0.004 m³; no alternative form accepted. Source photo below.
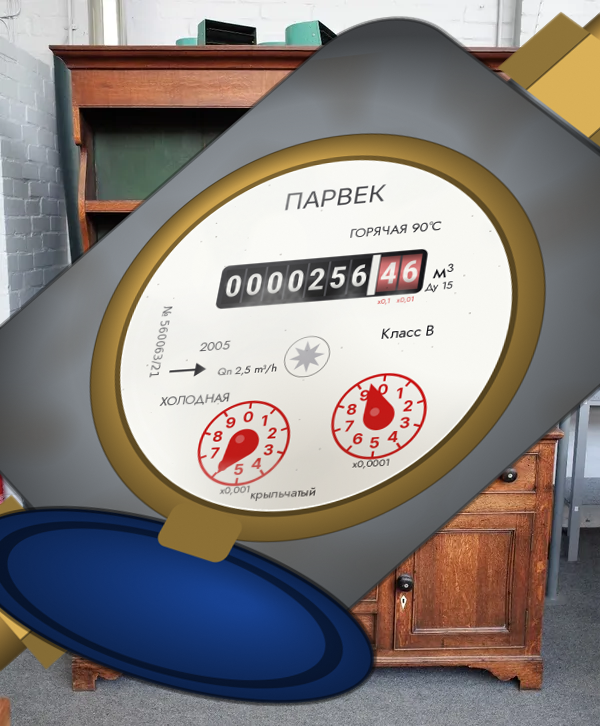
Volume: 256.4659 m³
